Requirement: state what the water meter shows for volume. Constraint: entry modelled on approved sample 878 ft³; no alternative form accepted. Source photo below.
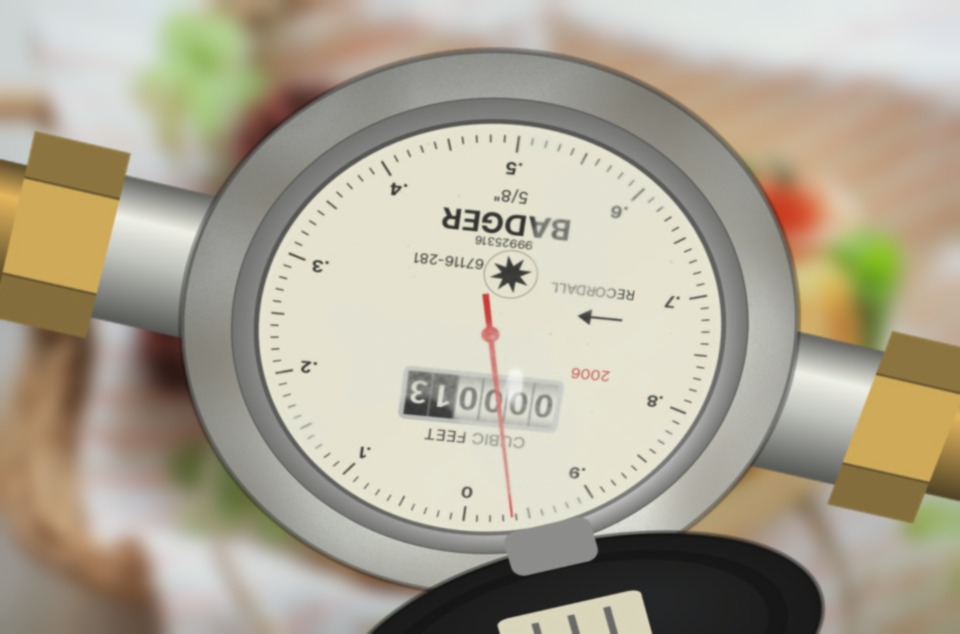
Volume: 12.96 ft³
